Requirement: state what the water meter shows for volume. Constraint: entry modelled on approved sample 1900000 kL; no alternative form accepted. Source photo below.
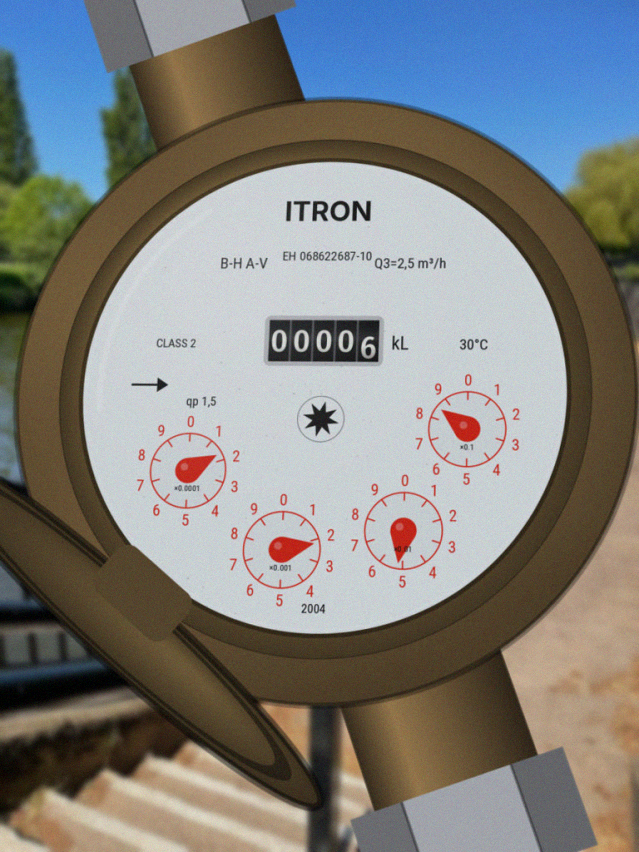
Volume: 5.8521 kL
